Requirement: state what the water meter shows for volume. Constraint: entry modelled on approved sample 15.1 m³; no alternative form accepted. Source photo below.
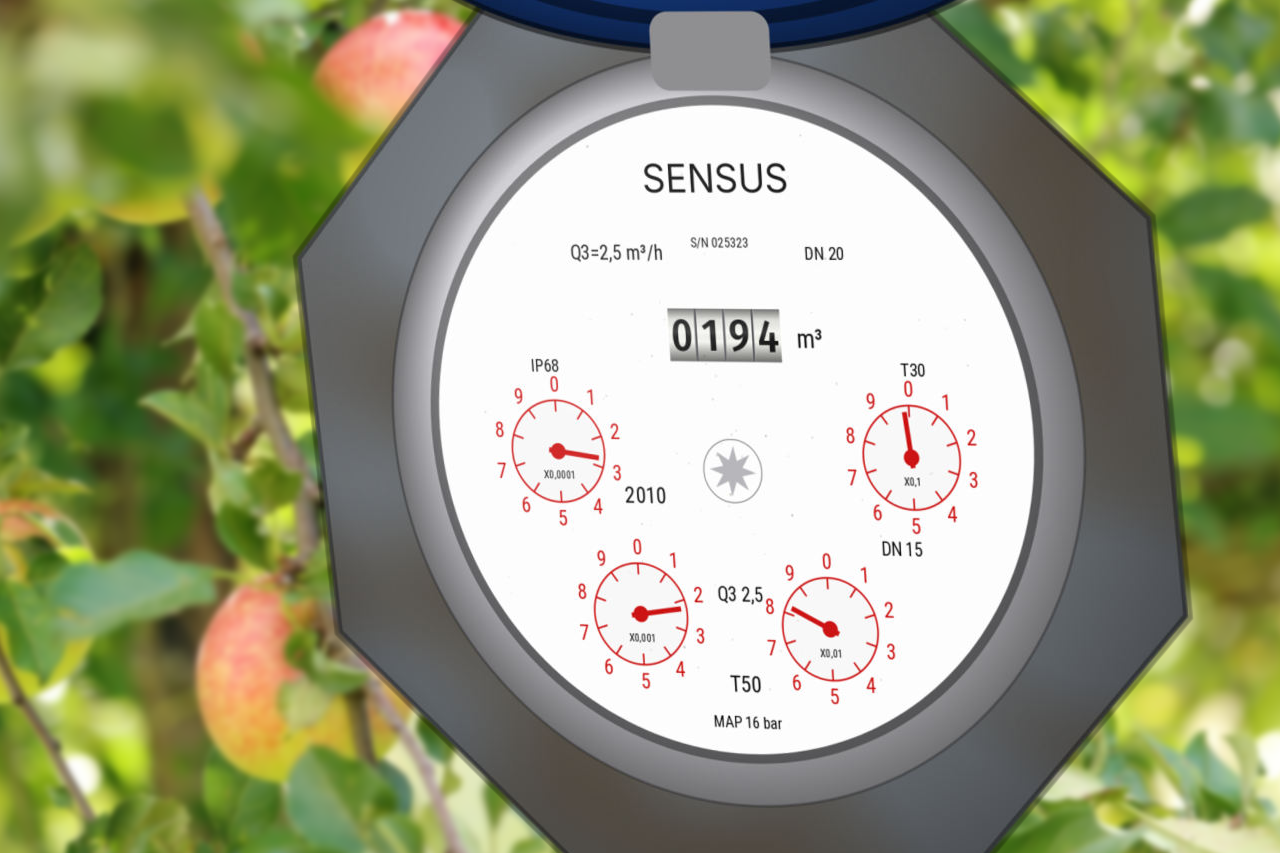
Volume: 193.9822 m³
